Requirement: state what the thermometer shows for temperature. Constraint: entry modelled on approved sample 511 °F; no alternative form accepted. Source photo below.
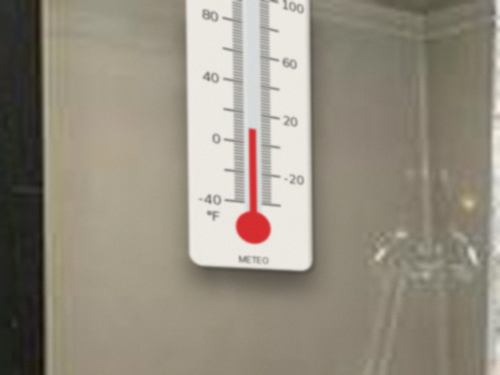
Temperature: 10 °F
